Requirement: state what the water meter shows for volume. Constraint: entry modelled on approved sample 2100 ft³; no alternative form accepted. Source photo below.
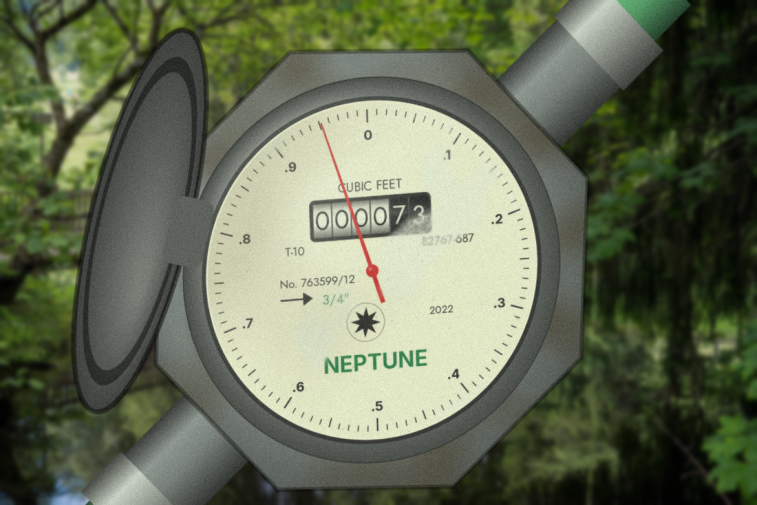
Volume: 72.95 ft³
